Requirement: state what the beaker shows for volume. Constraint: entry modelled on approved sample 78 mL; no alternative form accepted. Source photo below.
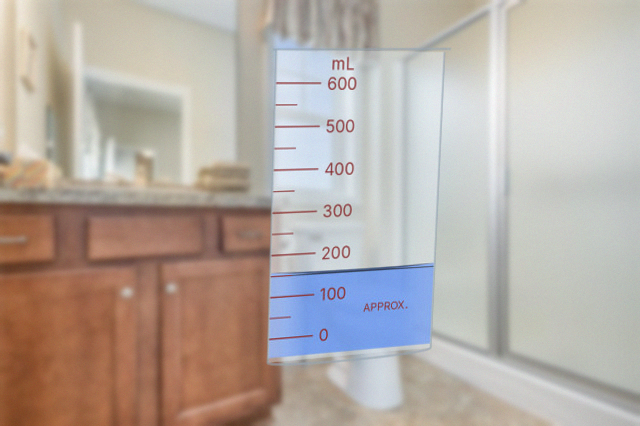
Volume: 150 mL
